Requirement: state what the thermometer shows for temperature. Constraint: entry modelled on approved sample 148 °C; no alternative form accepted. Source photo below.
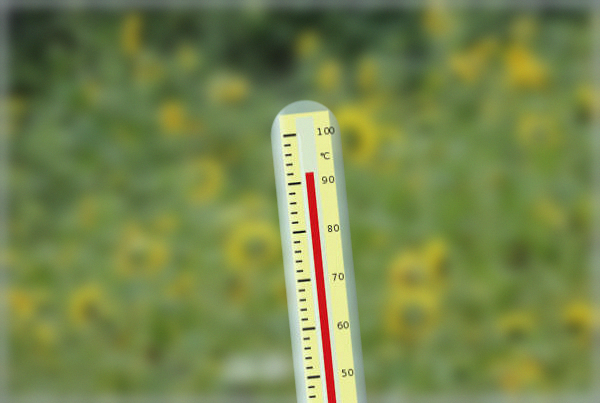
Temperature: 92 °C
